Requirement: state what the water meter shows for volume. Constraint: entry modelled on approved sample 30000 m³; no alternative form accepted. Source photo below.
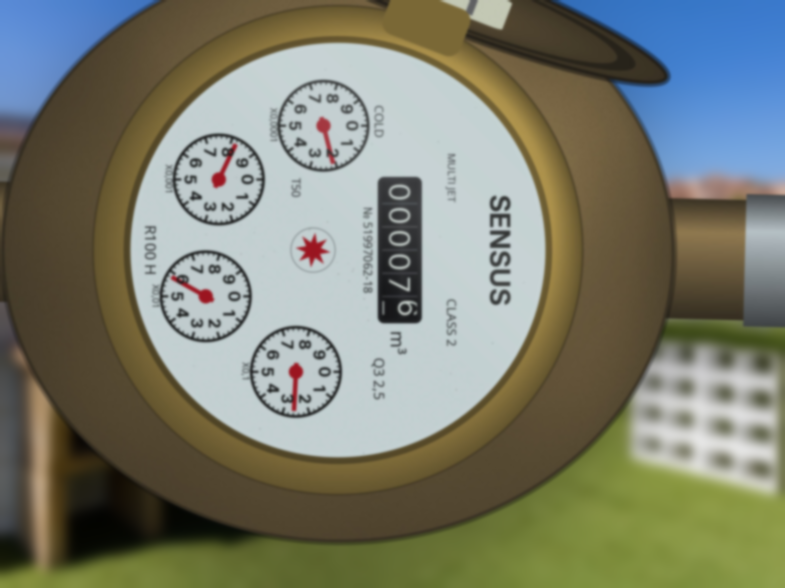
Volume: 76.2582 m³
